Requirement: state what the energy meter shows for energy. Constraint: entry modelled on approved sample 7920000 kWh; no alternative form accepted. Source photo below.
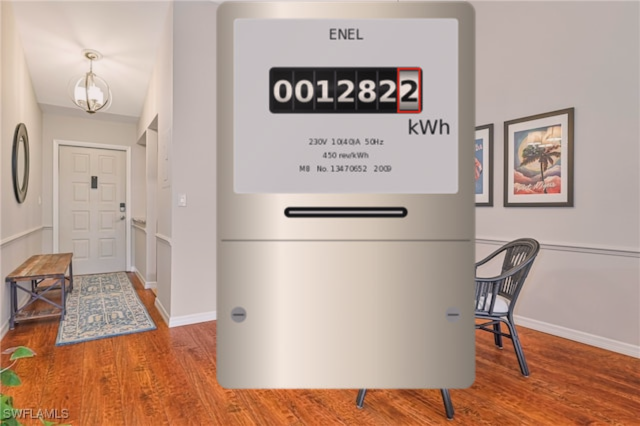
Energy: 1282.2 kWh
